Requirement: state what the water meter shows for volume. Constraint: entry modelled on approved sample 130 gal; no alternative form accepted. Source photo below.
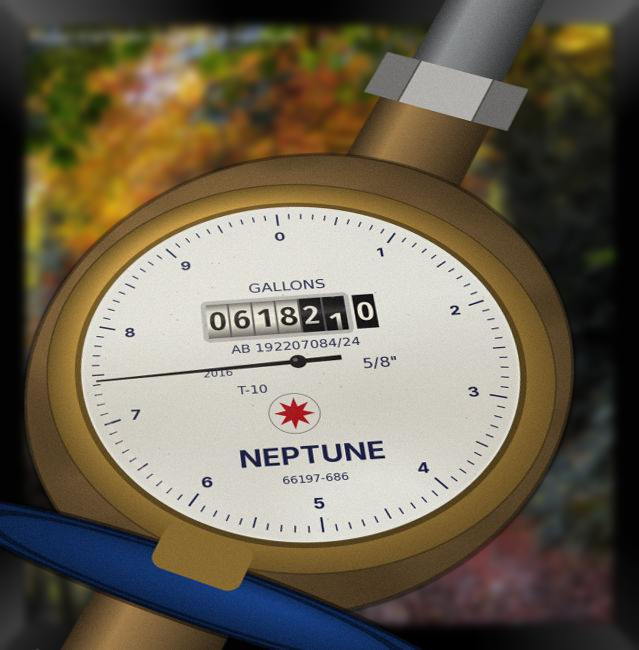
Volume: 618207.4 gal
